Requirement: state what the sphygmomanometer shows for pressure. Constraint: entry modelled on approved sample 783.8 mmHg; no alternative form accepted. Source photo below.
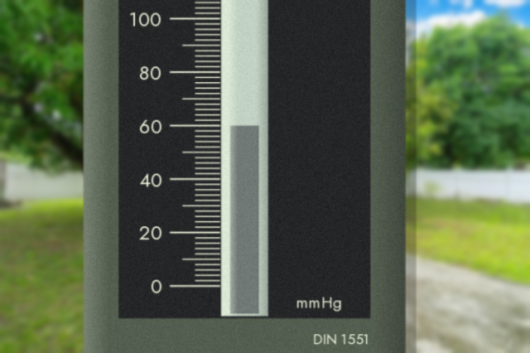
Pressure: 60 mmHg
